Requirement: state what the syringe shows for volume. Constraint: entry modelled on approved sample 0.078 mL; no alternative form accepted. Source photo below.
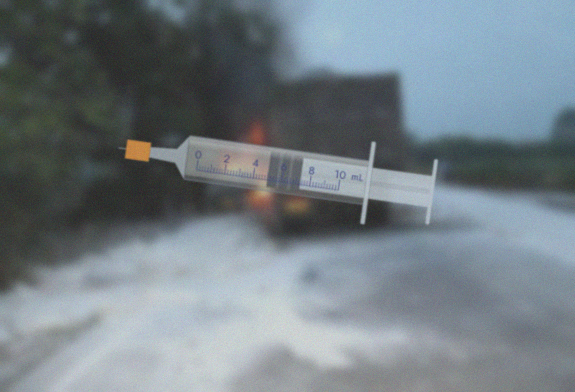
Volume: 5 mL
